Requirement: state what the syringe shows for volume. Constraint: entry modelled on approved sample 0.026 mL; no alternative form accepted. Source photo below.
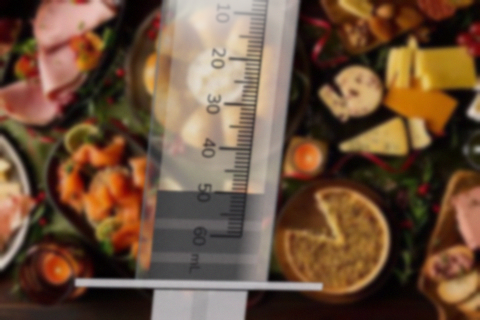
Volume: 50 mL
